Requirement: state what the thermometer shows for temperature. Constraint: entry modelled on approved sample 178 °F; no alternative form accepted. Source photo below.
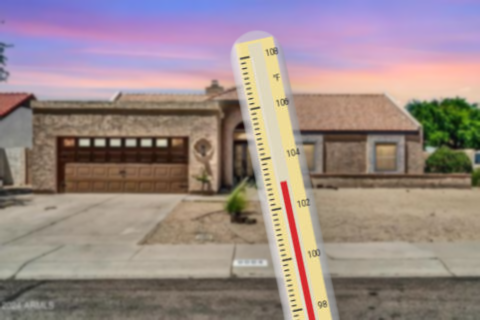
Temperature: 103 °F
